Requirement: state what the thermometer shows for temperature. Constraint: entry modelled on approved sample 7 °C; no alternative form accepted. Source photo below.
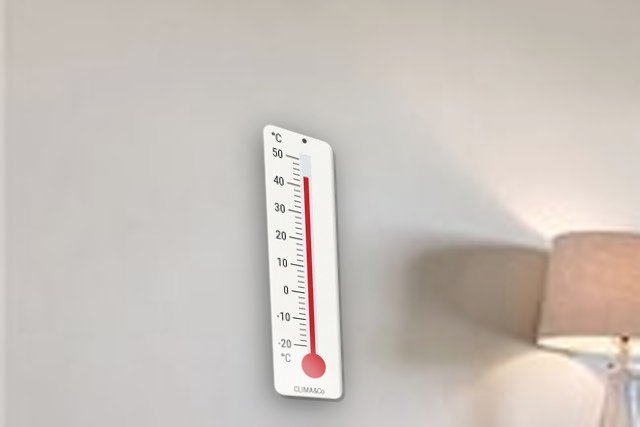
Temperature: 44 °C
